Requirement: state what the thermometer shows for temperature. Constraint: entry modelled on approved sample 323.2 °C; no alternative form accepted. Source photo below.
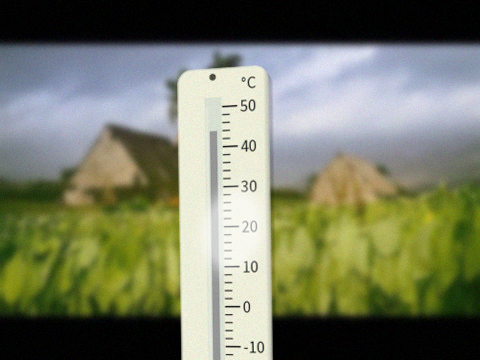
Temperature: 44 °C
